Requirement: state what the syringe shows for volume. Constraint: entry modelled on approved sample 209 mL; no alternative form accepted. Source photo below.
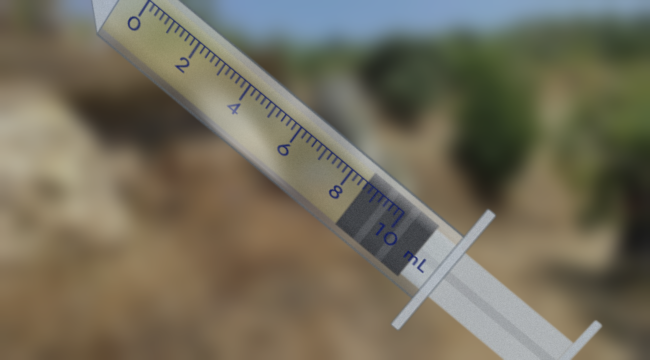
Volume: 8.6 mL
